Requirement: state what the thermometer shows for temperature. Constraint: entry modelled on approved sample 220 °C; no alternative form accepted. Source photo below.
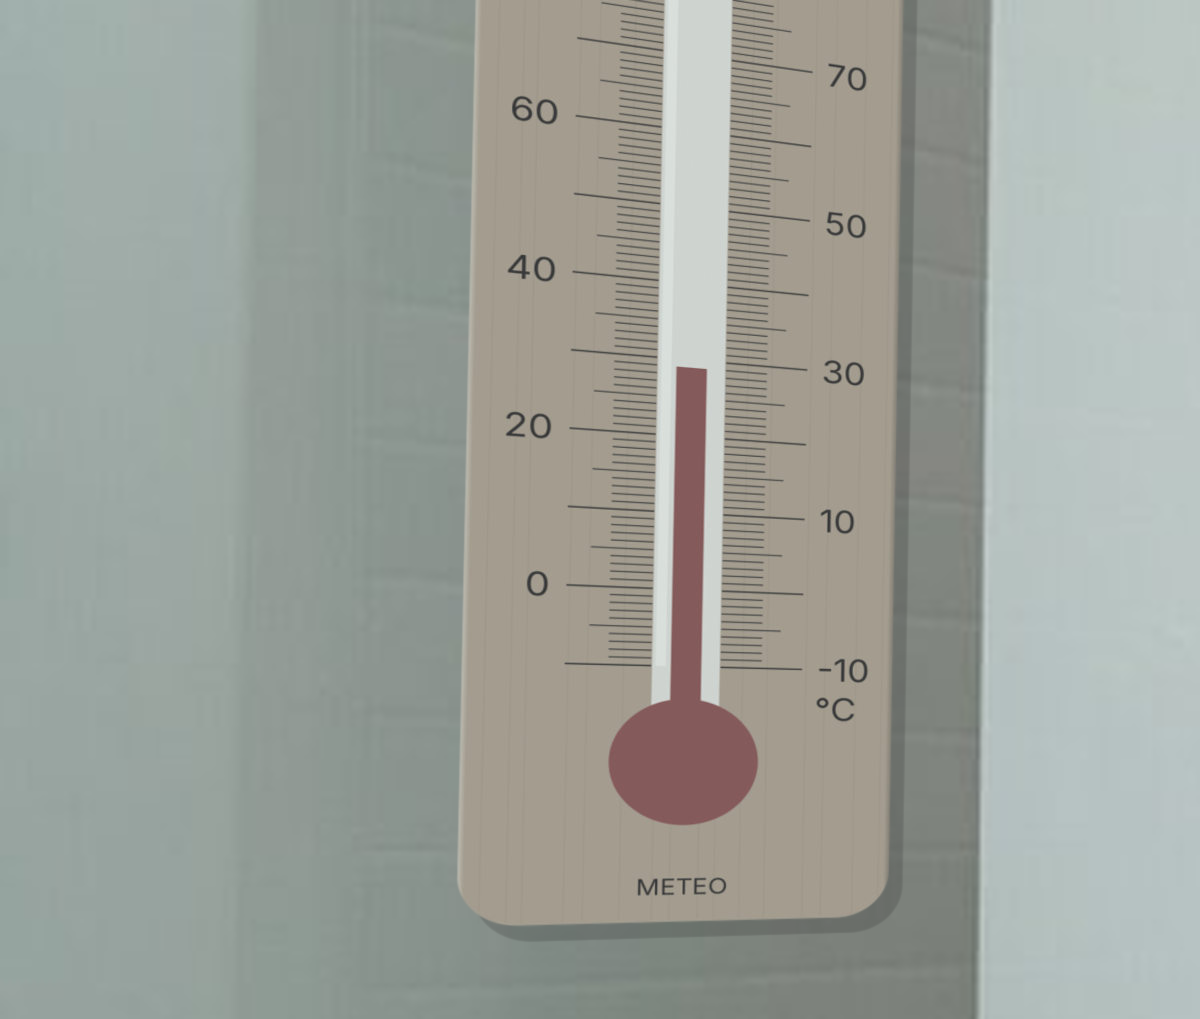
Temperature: 29 °C
